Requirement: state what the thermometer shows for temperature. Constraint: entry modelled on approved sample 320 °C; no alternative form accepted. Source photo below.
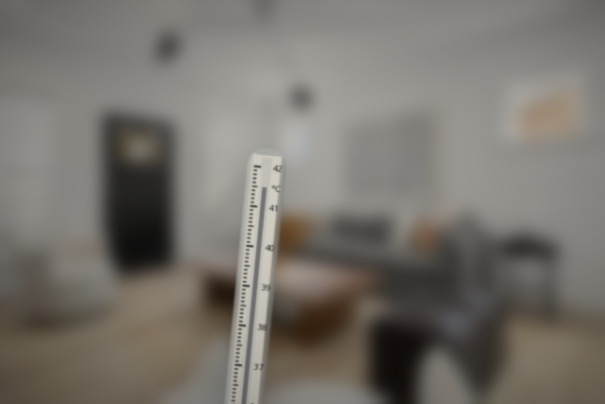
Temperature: 41.5 °C
